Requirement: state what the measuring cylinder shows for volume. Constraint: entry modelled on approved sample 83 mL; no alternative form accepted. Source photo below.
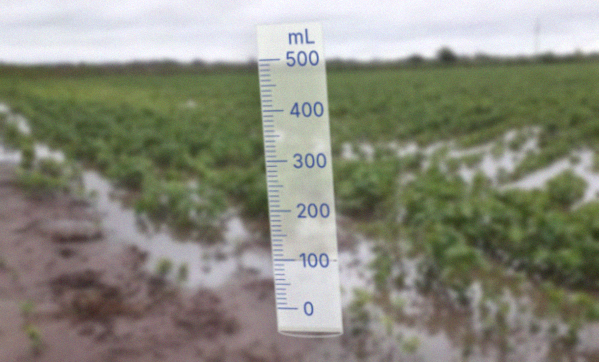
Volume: 100 mL
